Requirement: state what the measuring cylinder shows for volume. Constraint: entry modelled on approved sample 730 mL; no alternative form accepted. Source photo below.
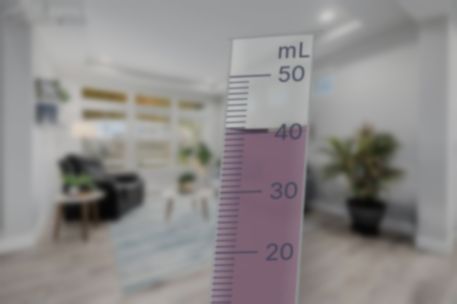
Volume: 40 mL
